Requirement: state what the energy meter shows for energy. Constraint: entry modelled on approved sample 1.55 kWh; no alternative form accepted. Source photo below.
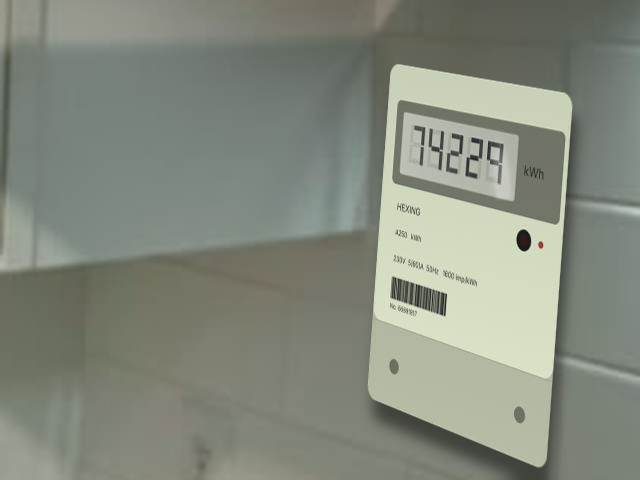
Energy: 74229 kWh
